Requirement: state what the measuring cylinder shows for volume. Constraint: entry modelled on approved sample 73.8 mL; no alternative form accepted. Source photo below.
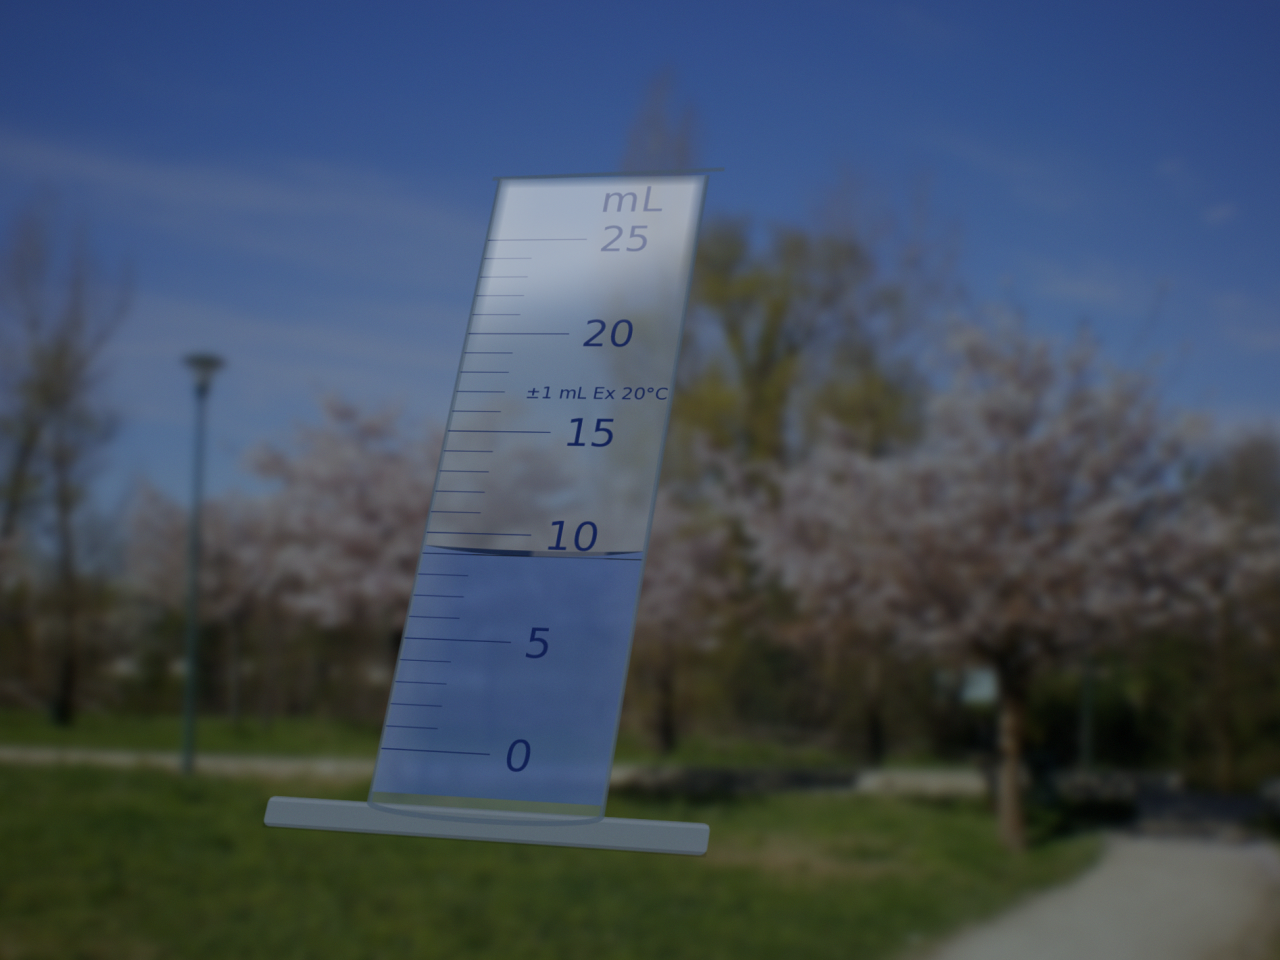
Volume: 9 mL
